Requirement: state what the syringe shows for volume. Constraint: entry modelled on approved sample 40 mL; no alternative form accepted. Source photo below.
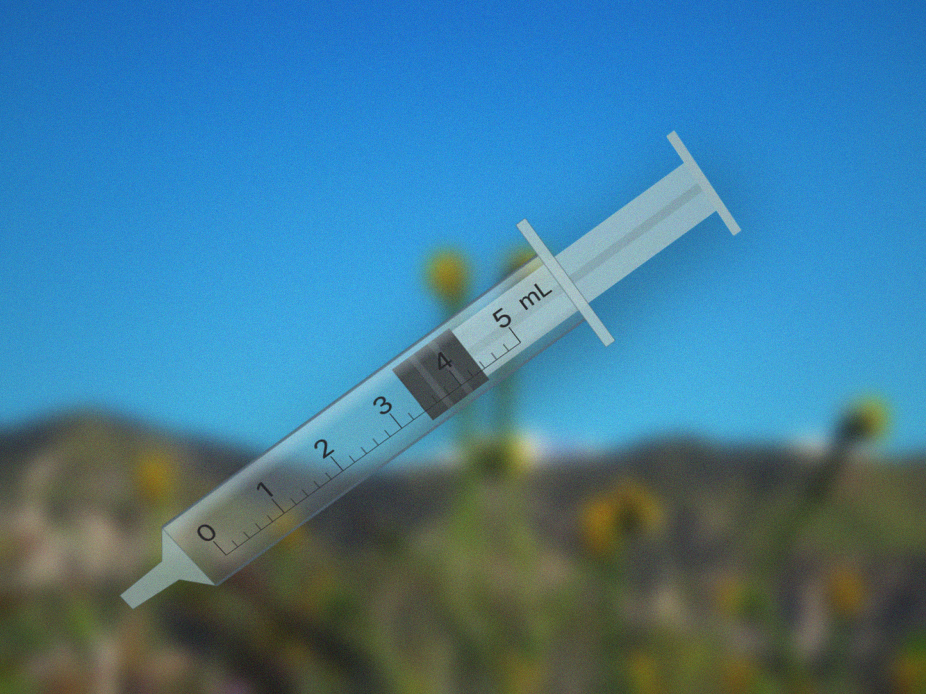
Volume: 3.4 mL
